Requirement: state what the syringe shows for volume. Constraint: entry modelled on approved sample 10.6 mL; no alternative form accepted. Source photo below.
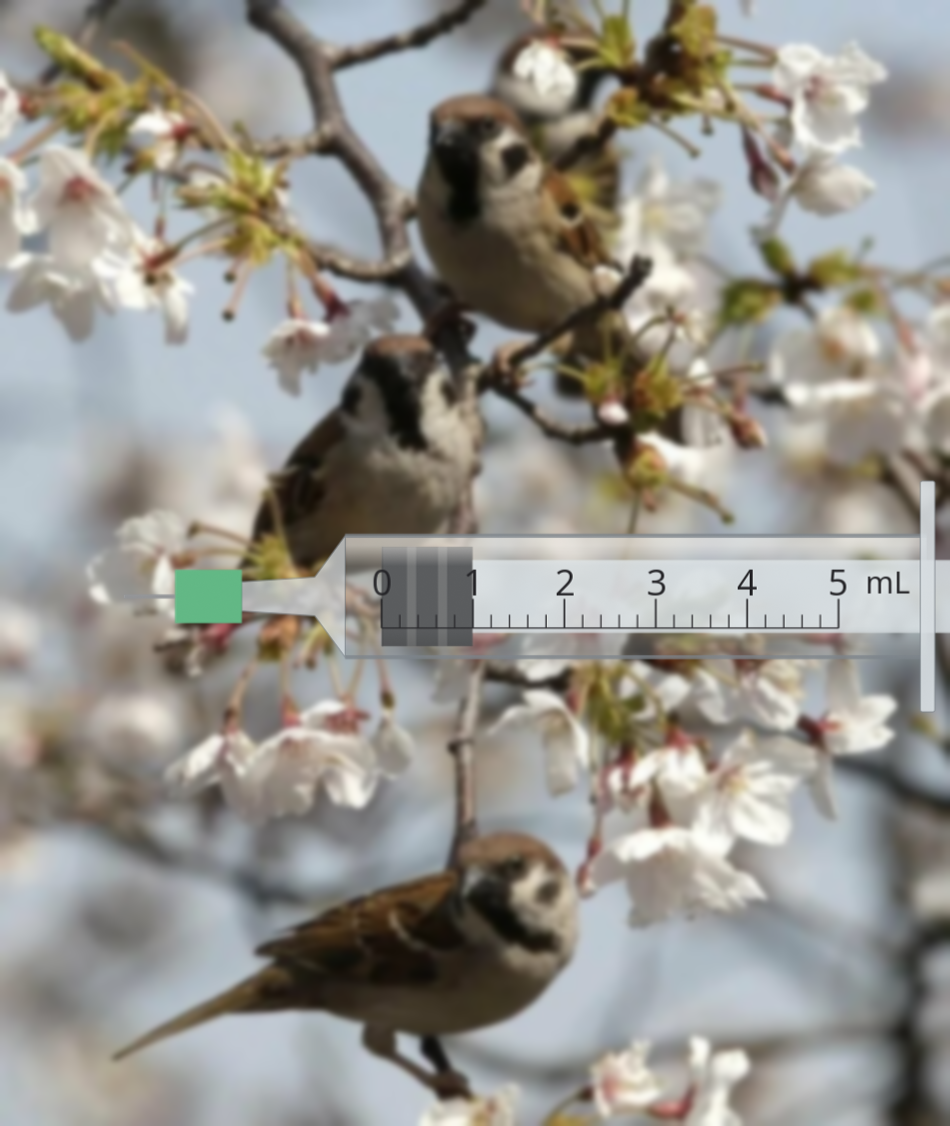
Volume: 0 mL
